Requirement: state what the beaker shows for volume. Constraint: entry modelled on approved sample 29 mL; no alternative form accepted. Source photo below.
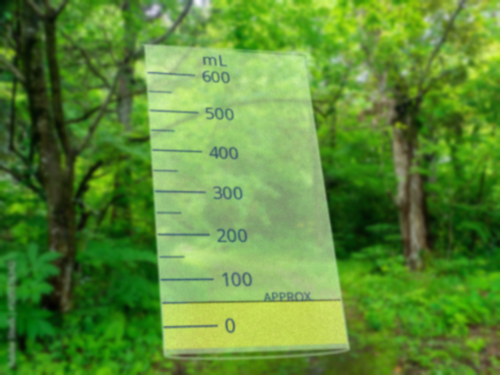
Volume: 50 mL
